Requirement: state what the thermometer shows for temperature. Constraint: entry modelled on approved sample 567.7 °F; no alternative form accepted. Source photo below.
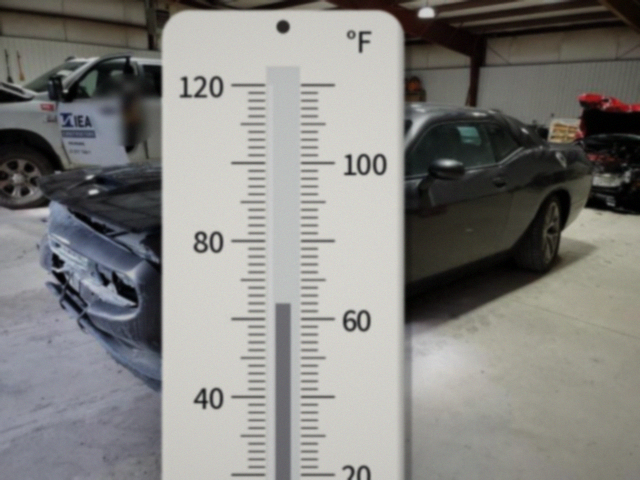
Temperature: 64 °F
